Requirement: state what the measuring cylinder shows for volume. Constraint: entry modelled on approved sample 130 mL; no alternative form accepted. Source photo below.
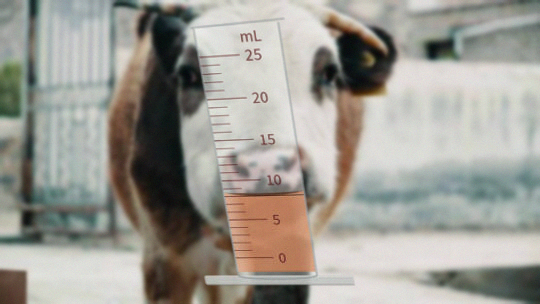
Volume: 8 mL
